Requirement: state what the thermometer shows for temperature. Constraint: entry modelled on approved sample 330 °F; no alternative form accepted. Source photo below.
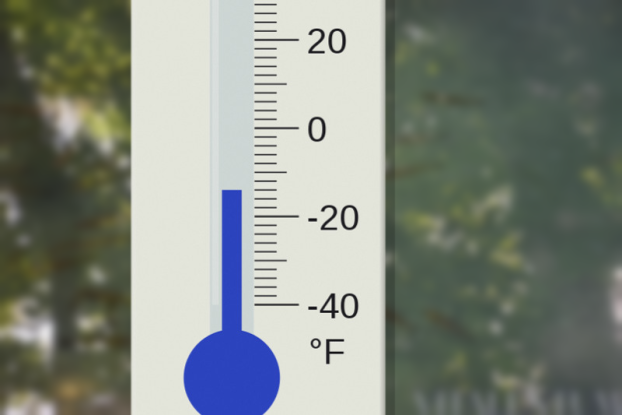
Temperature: -14 °F
